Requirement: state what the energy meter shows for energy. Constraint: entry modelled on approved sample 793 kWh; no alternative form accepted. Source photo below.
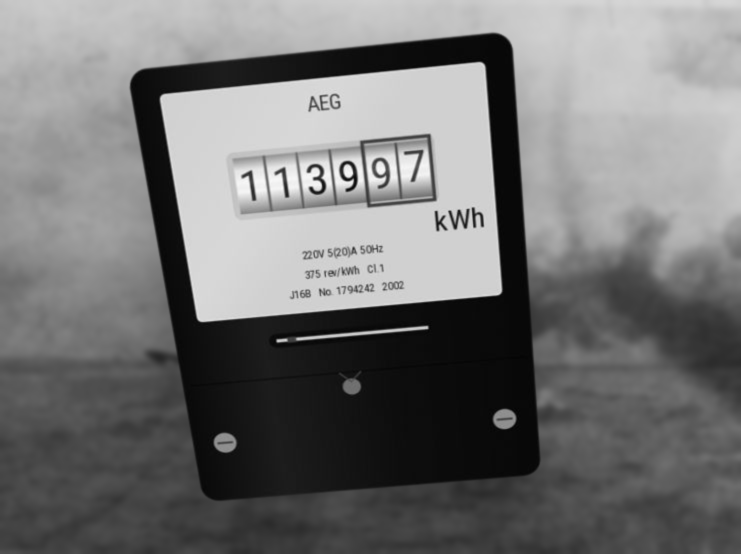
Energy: 1139.97 kWh
